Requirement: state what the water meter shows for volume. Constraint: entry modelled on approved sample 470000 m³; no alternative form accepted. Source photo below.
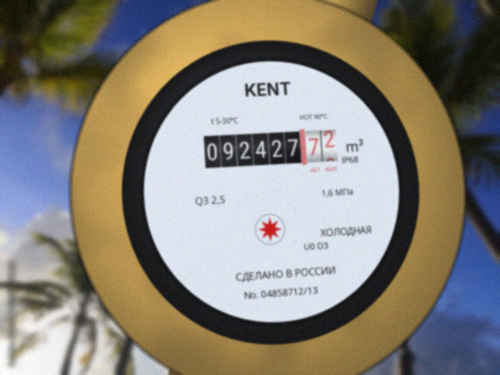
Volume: 92427.72 m³
